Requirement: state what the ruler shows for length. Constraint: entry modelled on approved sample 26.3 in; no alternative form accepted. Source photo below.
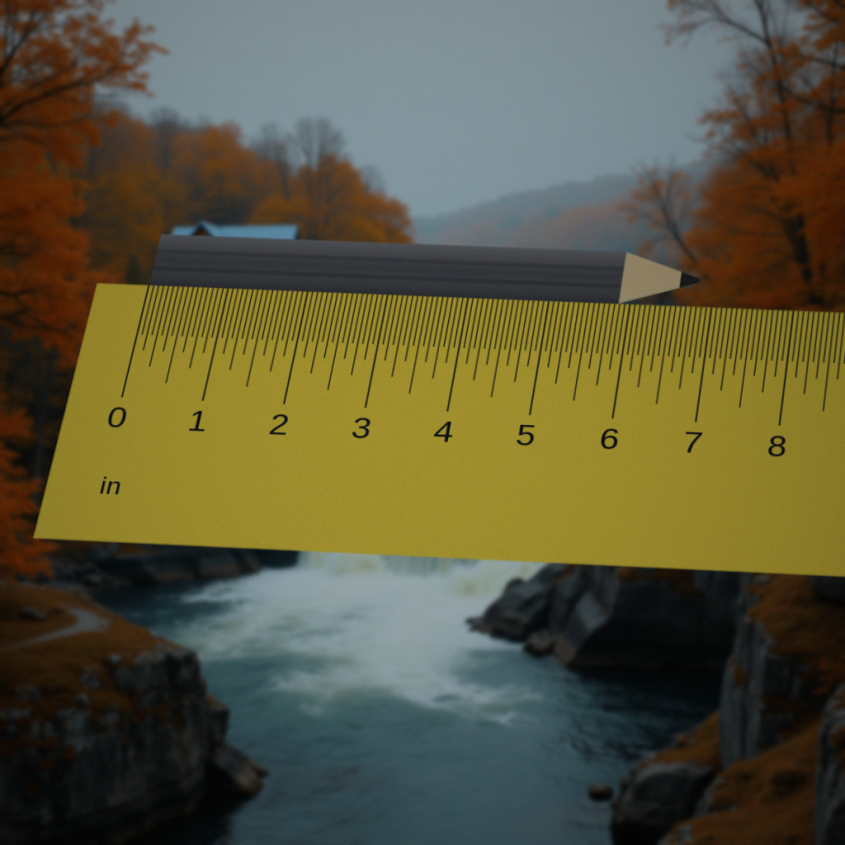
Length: 6.8125 in
